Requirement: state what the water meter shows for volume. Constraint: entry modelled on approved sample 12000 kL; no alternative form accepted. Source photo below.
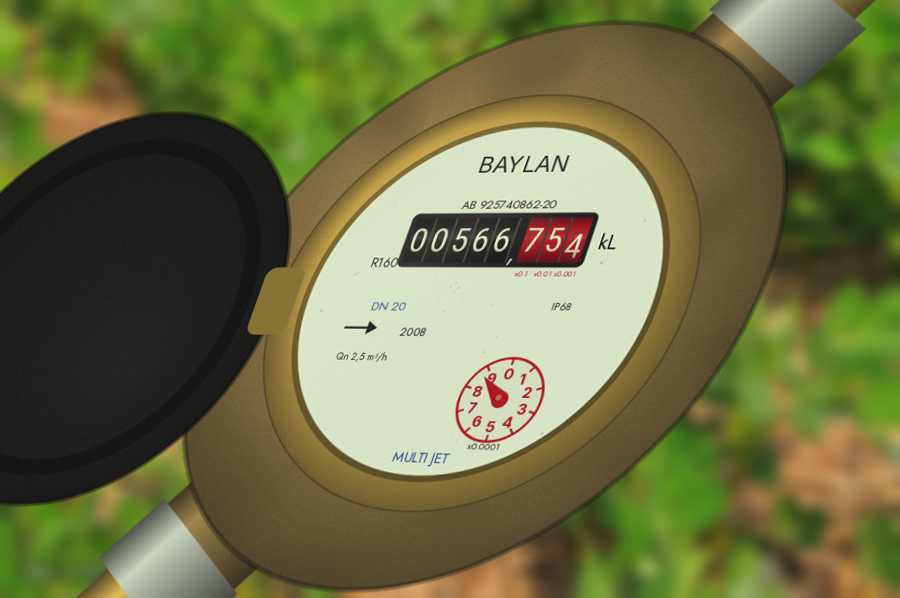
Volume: 566.7538 kL
